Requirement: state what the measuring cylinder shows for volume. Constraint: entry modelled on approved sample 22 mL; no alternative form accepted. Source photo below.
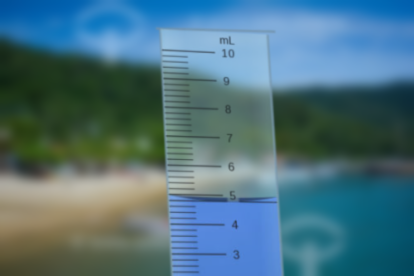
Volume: 4.8 mL
